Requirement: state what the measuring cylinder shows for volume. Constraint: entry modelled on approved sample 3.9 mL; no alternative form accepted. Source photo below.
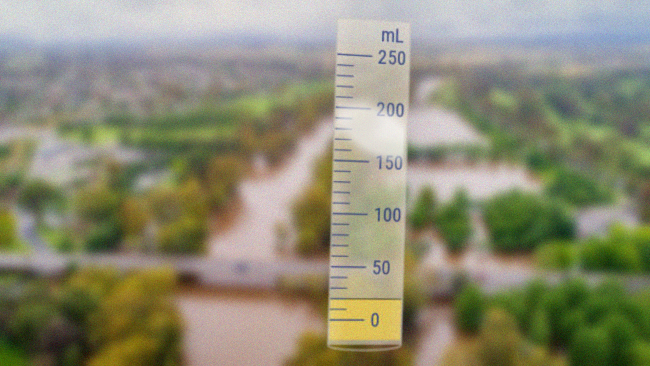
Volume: 20 mL
